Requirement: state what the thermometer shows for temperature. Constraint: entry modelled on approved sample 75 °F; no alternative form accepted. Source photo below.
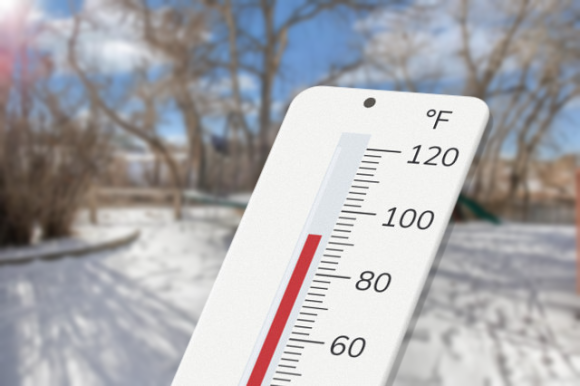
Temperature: 92 °F
